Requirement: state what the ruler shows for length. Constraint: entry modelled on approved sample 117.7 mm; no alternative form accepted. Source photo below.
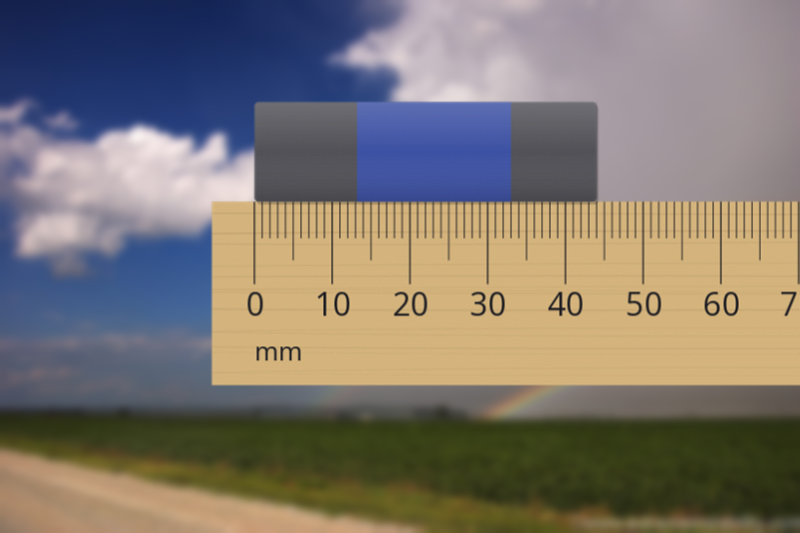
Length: 44 mm
